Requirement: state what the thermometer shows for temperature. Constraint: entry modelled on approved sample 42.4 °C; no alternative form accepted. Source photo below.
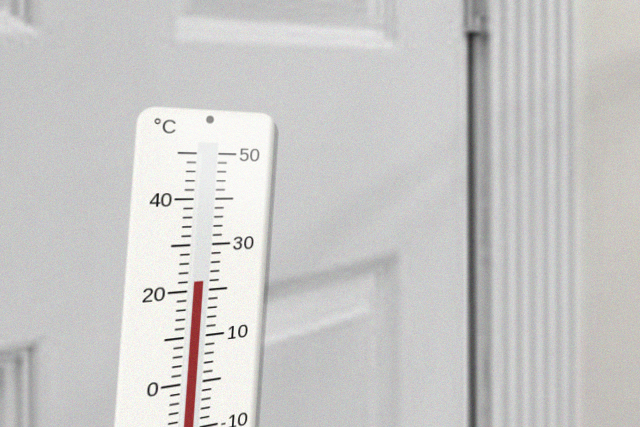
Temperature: 22 °C
